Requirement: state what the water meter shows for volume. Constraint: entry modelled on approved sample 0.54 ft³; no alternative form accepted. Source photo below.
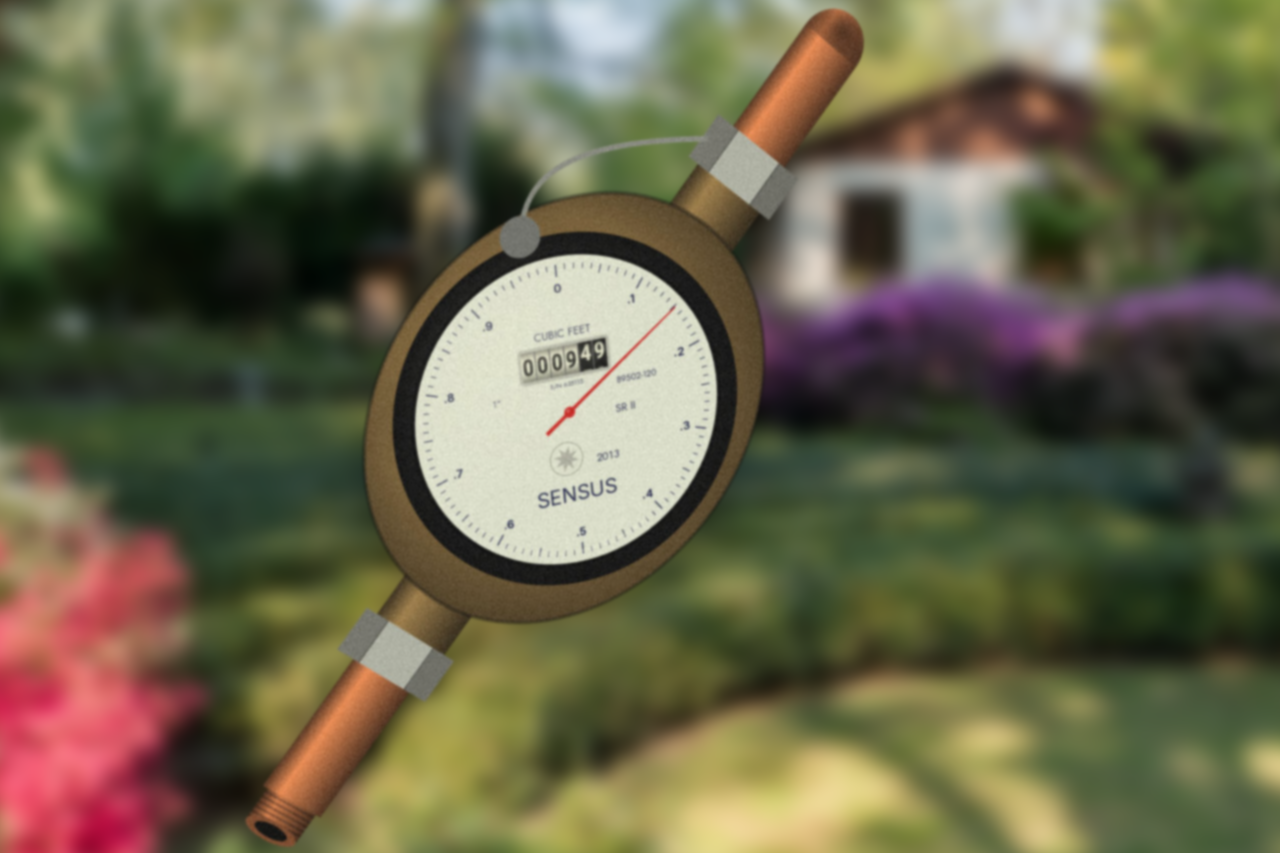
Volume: 949.15 ft³
